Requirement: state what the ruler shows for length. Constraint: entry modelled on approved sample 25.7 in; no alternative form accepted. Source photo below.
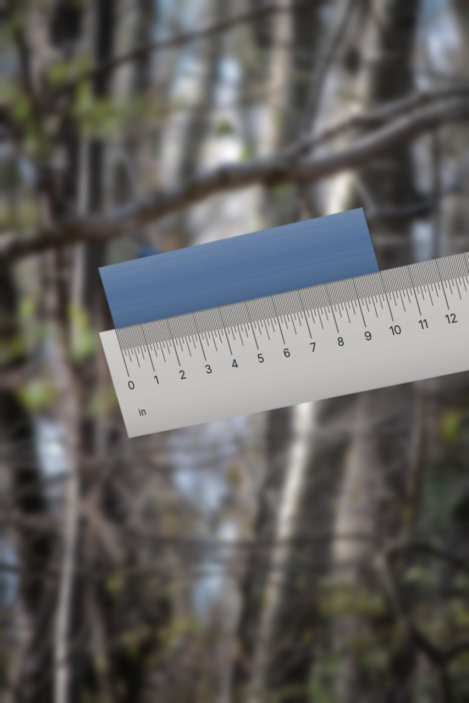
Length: 10 in
